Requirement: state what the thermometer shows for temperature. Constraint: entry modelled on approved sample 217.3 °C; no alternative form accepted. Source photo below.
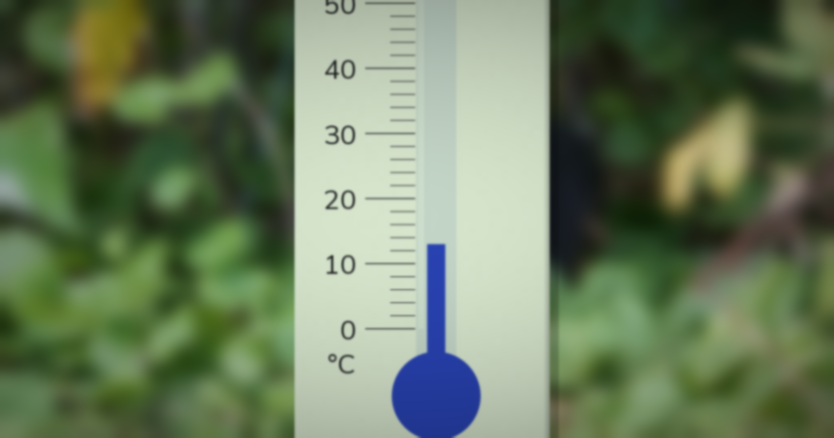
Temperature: 13 °C
